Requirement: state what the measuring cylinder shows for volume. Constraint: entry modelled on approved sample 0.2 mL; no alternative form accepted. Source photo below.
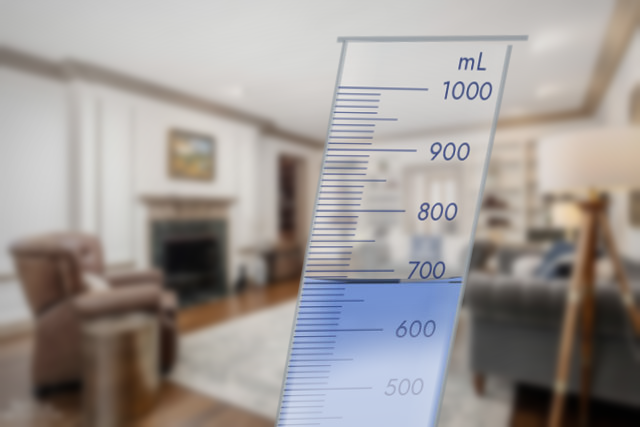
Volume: 680 mL
